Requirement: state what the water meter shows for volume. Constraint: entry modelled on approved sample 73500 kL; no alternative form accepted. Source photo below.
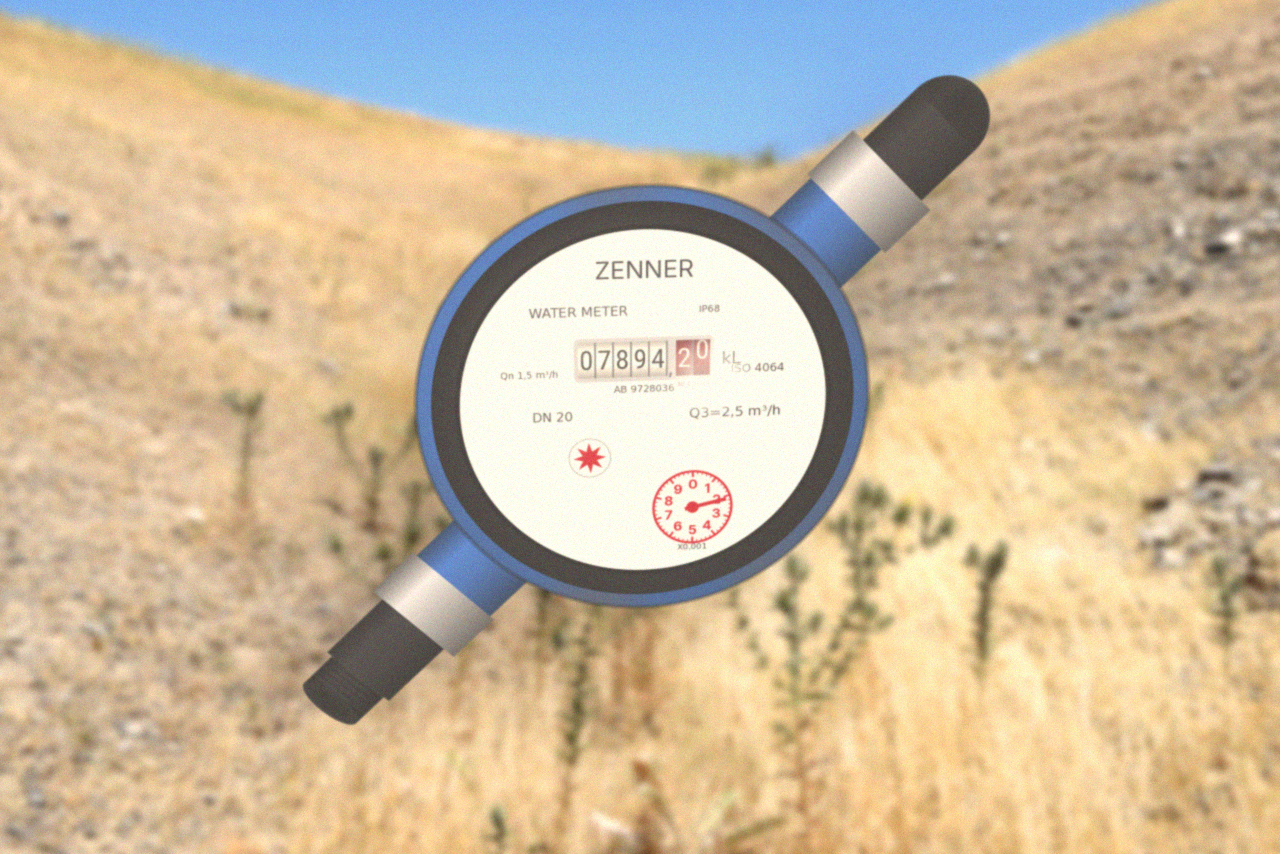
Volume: 7894.202 kL
